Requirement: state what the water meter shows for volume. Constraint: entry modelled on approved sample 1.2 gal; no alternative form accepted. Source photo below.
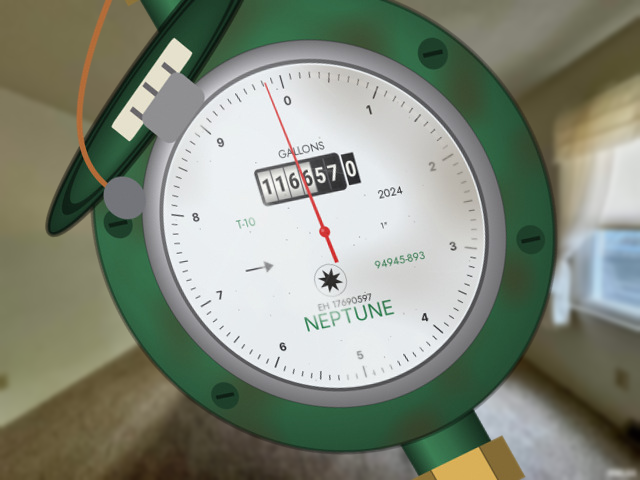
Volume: 1166569.8 gal
